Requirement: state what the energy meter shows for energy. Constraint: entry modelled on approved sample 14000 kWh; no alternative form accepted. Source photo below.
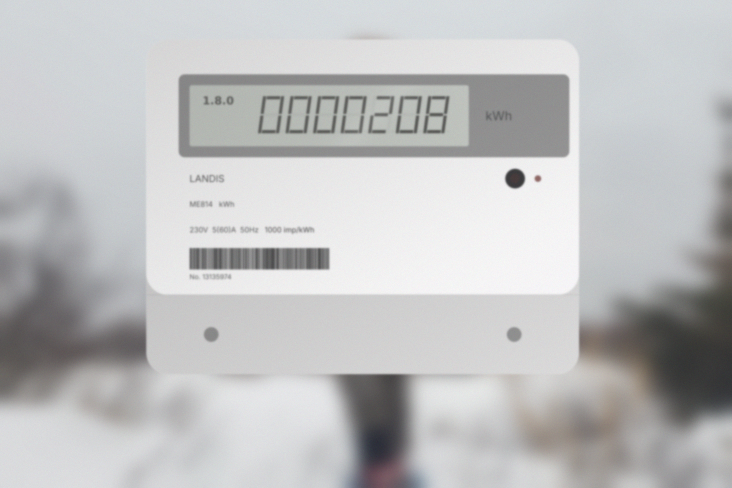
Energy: 208 kWh
